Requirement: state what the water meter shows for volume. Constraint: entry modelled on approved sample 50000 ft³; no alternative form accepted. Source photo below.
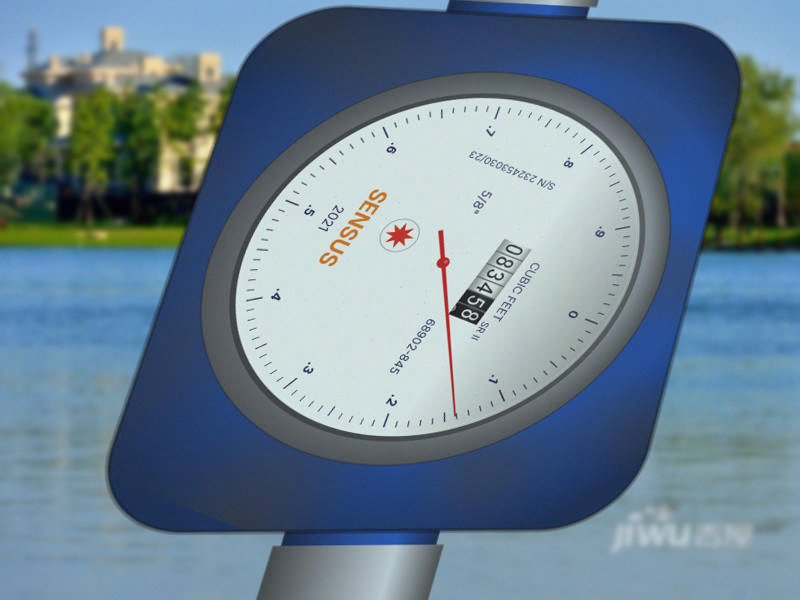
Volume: 83458.14 ft³
